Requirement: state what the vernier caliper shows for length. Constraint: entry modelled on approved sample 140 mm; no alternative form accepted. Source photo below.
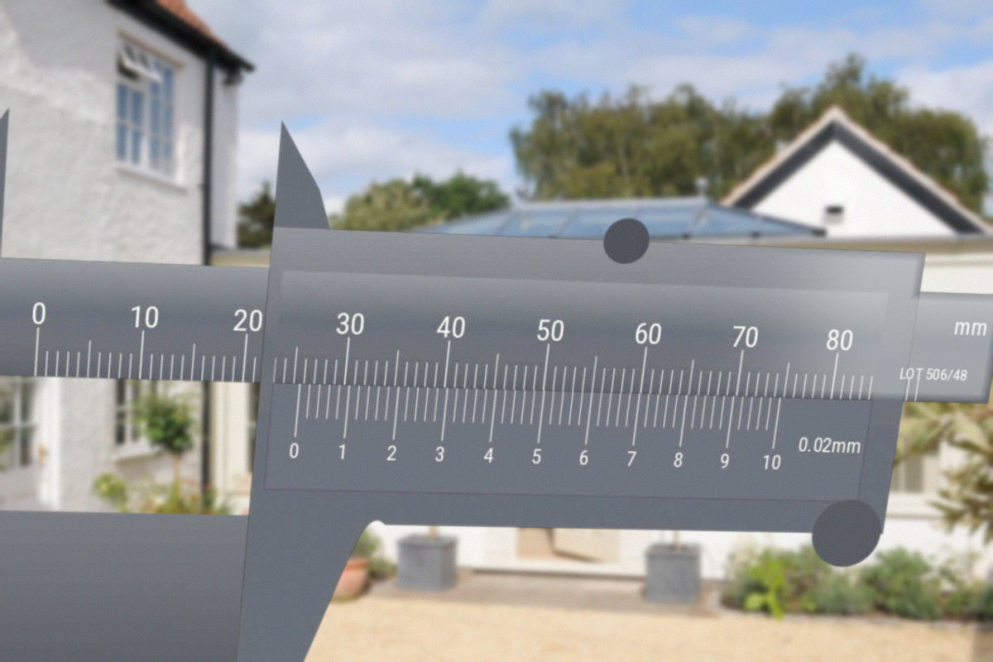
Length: 25.6 mm
